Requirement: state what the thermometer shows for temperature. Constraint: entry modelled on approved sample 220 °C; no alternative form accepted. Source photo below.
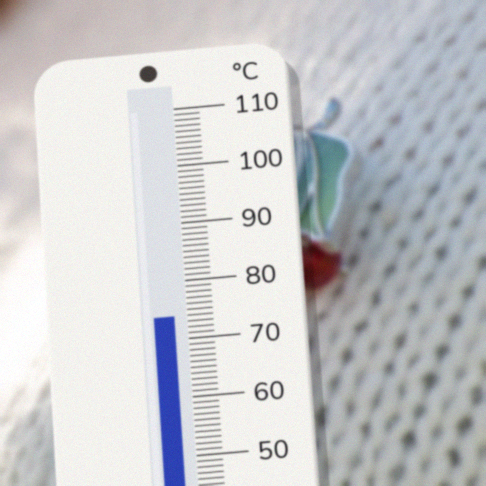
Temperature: 74 °C
